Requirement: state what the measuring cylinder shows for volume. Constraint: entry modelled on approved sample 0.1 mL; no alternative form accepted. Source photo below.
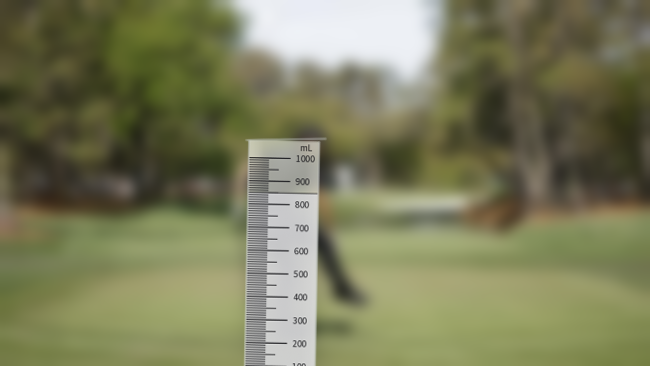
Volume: 850 mL
